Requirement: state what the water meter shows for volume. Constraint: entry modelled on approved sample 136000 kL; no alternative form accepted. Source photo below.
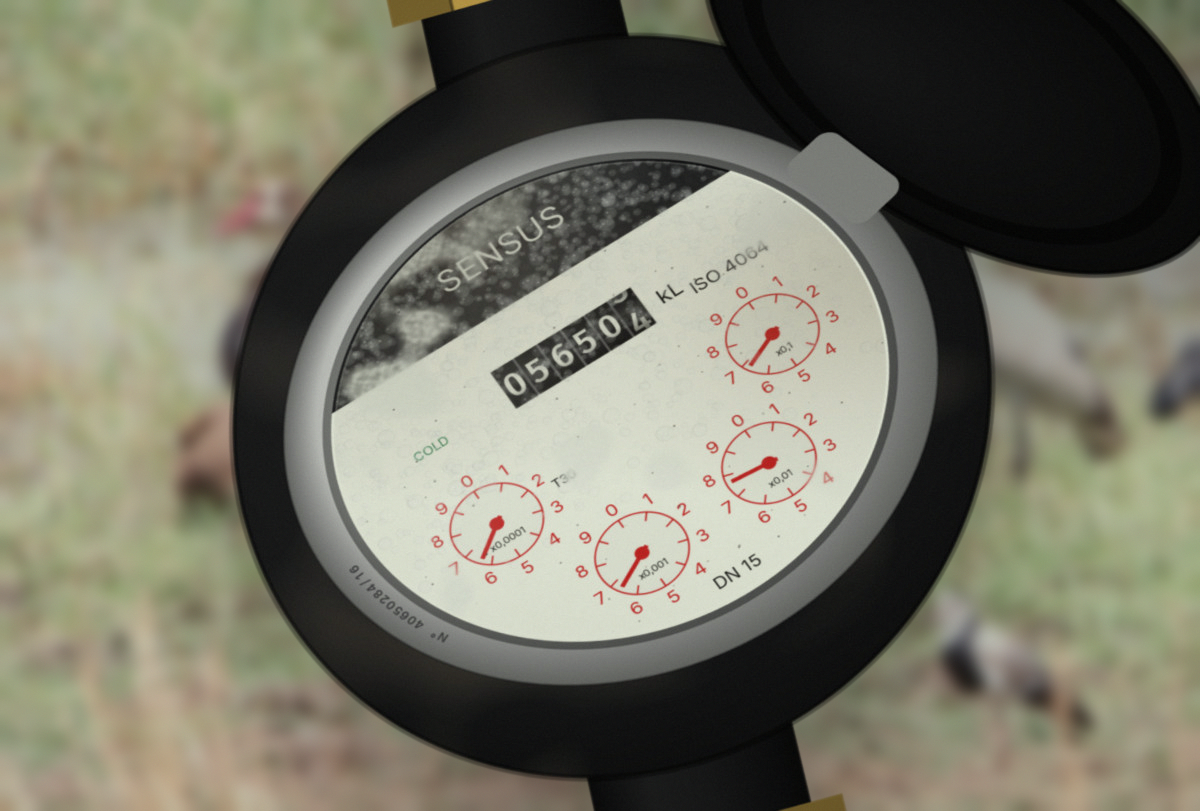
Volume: 56503.6766 kL
